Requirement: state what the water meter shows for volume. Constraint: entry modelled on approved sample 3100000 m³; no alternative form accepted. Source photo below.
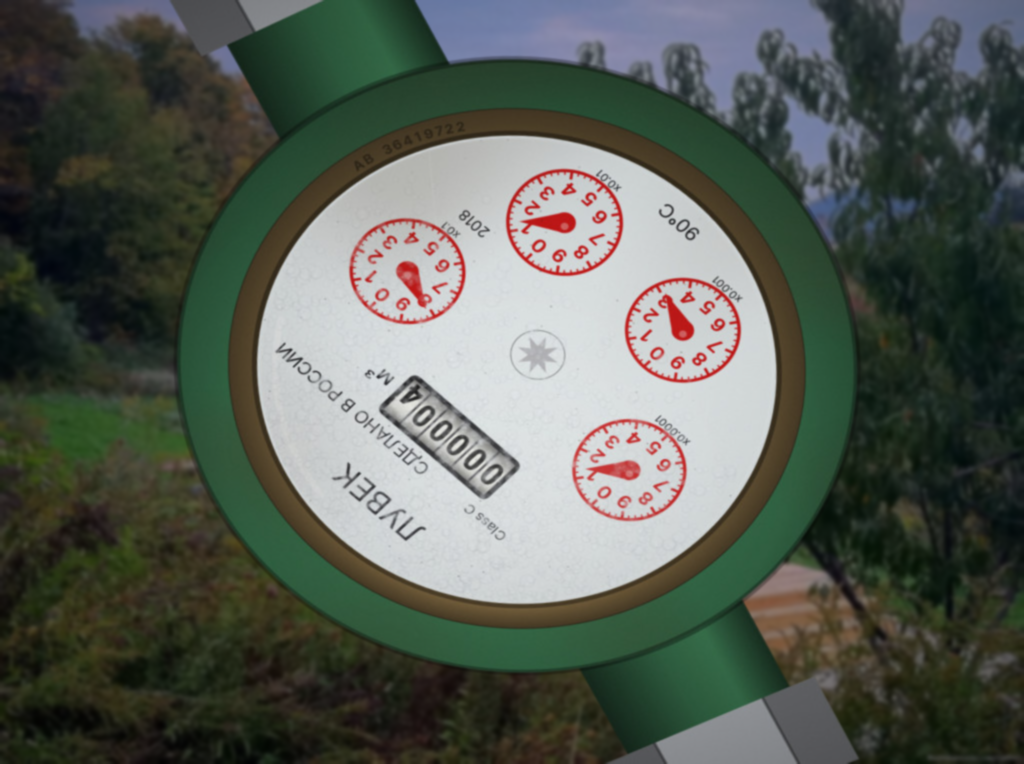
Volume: 3.8131 m³
